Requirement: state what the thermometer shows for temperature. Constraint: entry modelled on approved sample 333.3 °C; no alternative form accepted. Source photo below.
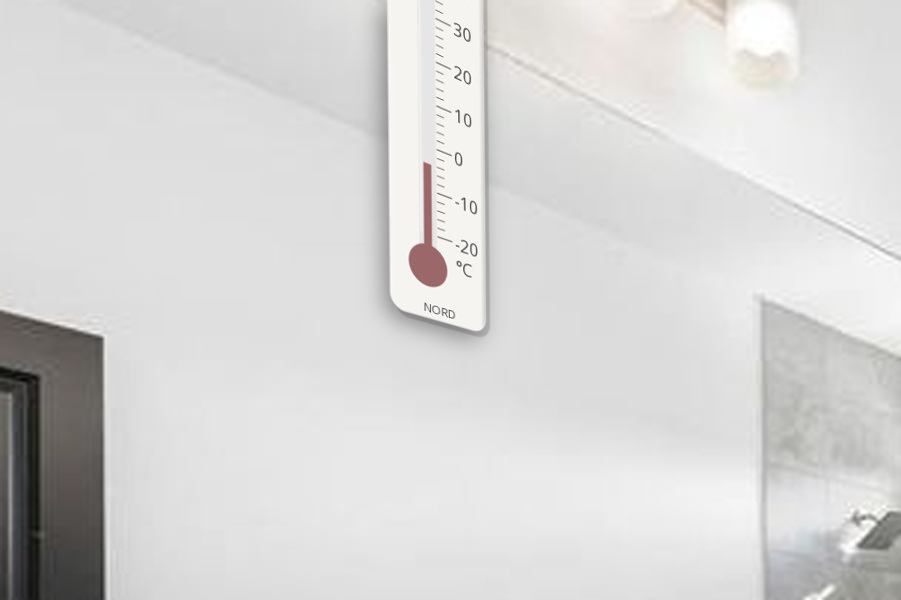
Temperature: -4 °C
